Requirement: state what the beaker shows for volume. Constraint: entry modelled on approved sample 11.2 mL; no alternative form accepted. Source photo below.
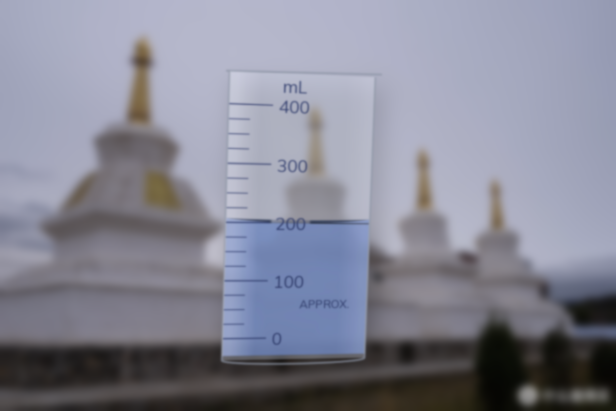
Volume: 200 mL
